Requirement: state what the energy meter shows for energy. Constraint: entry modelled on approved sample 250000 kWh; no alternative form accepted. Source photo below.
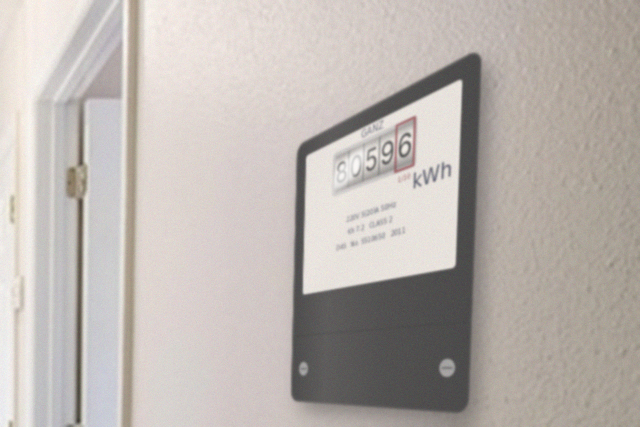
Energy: 8059.6 kWh
